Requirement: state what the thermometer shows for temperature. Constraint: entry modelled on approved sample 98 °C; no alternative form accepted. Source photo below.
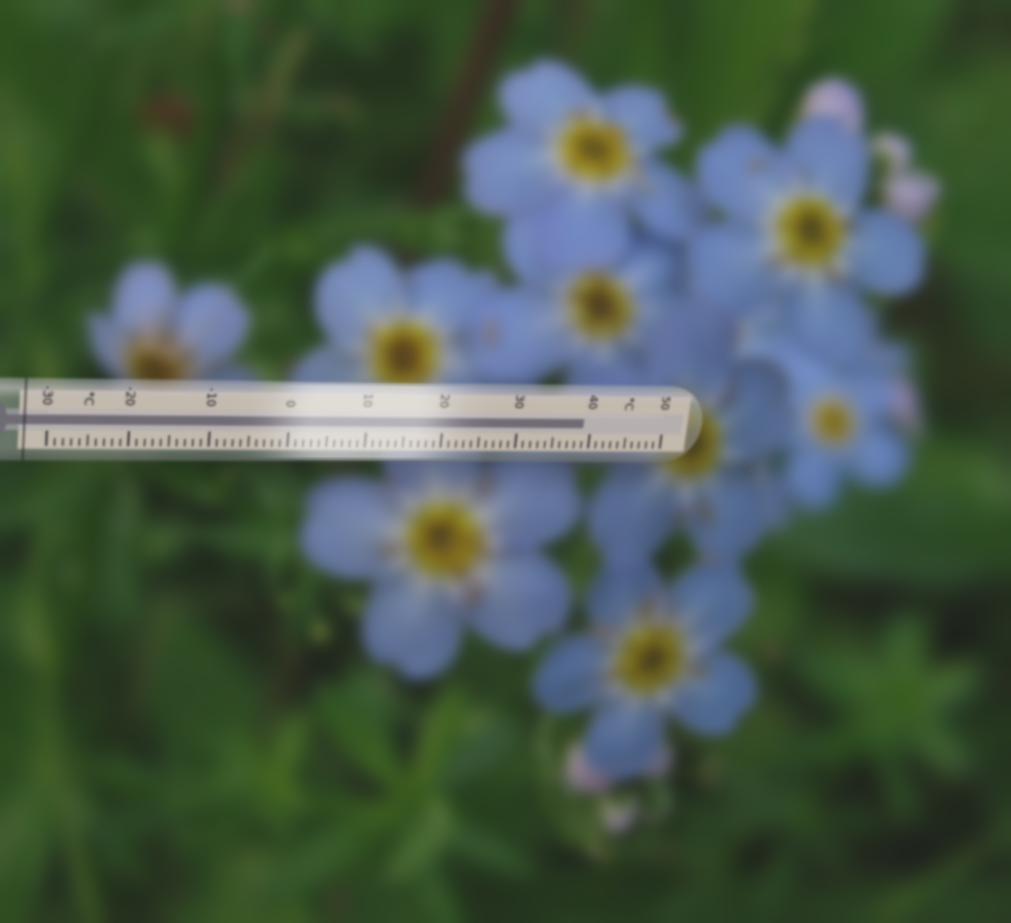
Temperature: 39 °C
